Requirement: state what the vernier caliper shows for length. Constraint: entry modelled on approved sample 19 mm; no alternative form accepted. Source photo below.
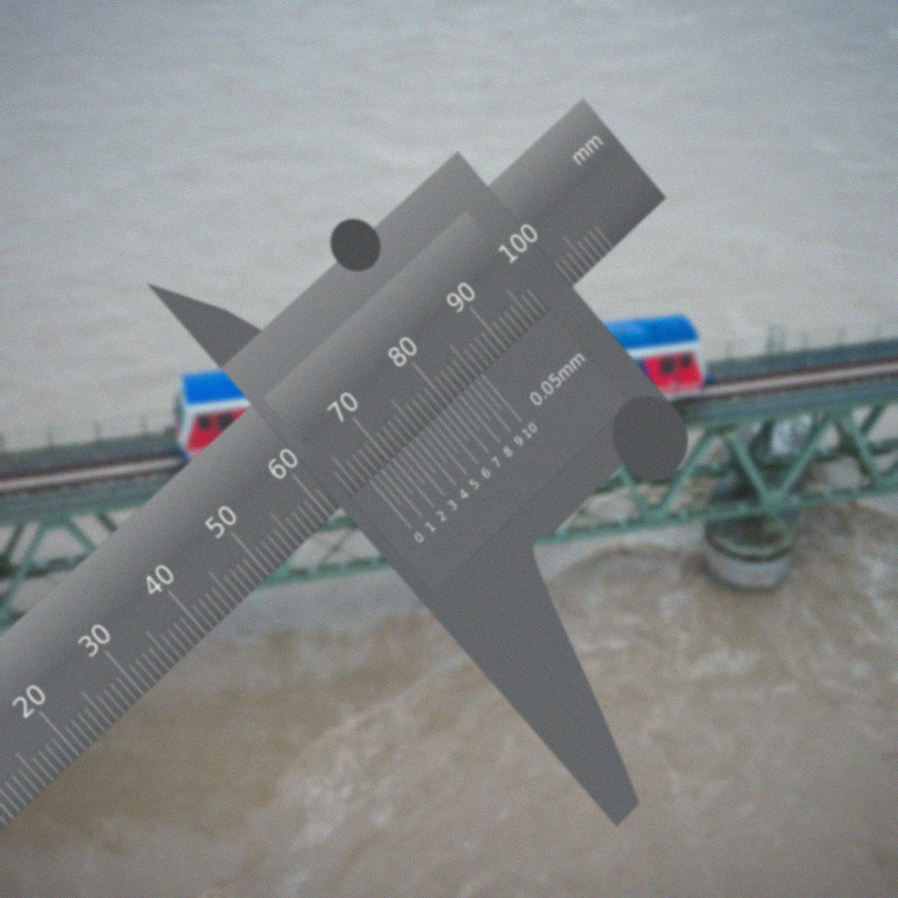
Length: 66.6 mm
